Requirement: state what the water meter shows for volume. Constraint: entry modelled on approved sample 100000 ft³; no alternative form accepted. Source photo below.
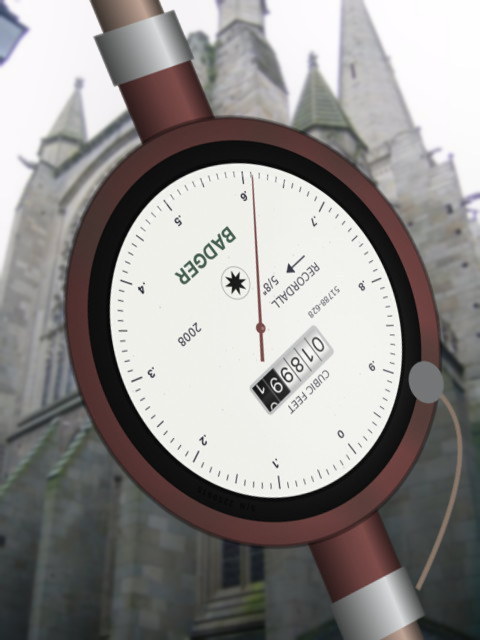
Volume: 18990.61 ft³
